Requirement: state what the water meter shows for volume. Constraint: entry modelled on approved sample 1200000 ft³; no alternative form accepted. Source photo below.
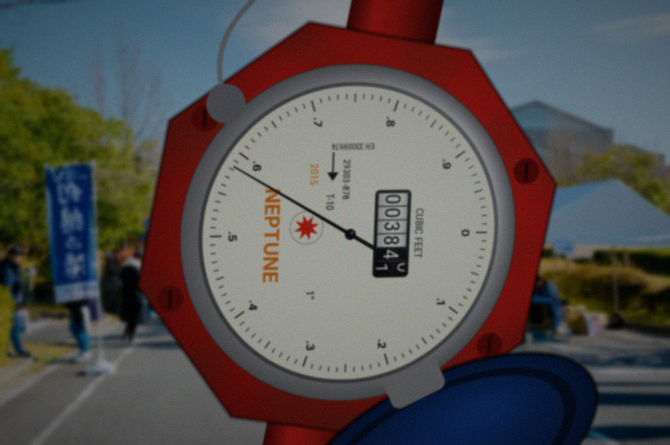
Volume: 3840.58 ft³
